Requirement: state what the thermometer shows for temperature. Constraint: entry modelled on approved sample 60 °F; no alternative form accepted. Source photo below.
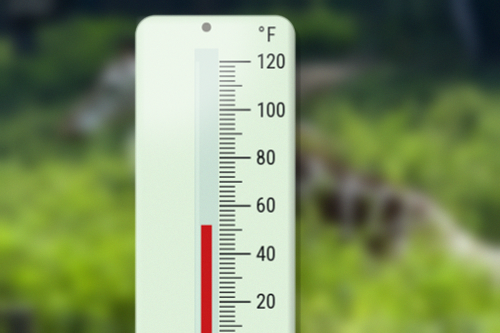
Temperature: 52 °F
